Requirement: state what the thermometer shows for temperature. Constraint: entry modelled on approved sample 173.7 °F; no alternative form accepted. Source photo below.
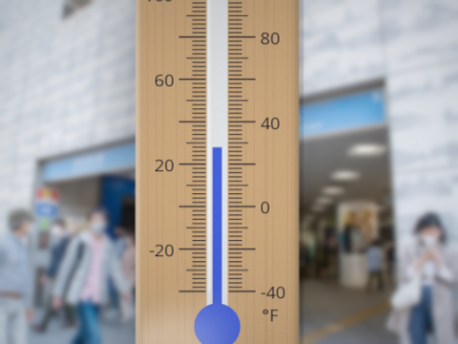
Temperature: 28 °F
